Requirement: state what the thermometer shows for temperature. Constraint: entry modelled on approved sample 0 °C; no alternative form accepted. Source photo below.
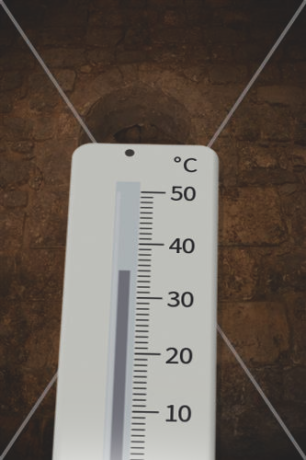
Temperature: 35 °C
